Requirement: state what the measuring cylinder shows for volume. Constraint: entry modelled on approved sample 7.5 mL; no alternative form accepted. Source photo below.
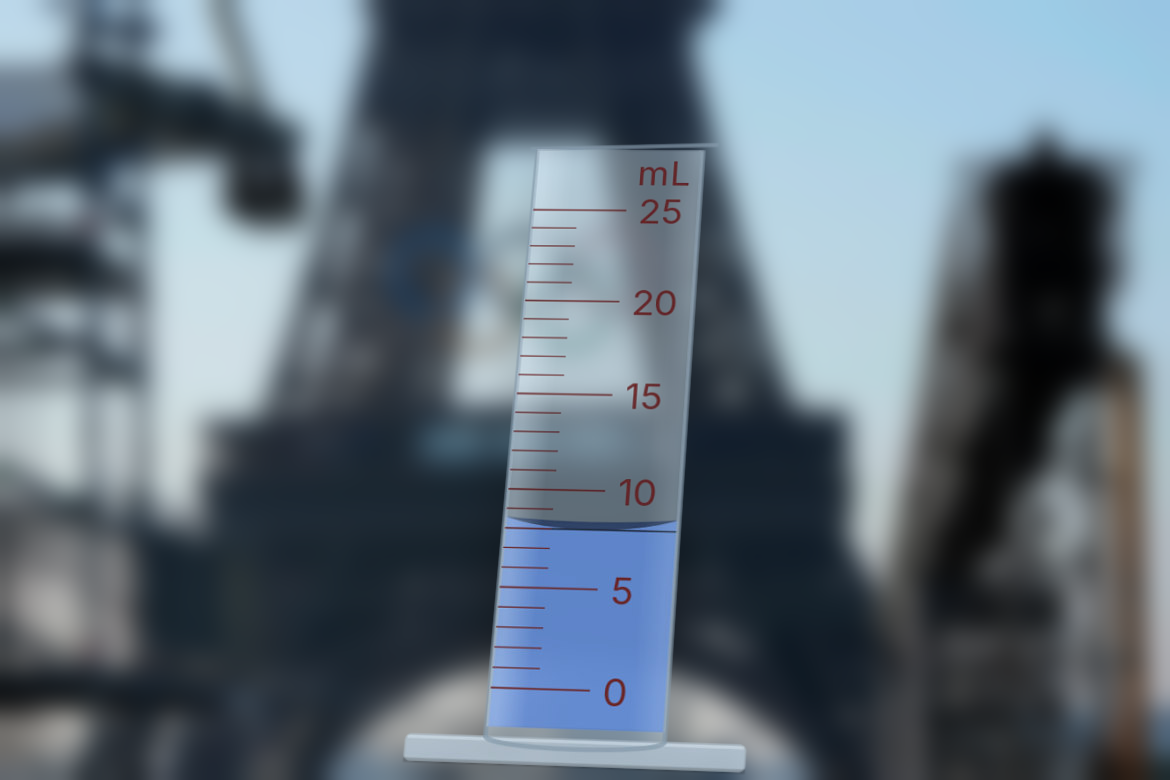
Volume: 8 mL
